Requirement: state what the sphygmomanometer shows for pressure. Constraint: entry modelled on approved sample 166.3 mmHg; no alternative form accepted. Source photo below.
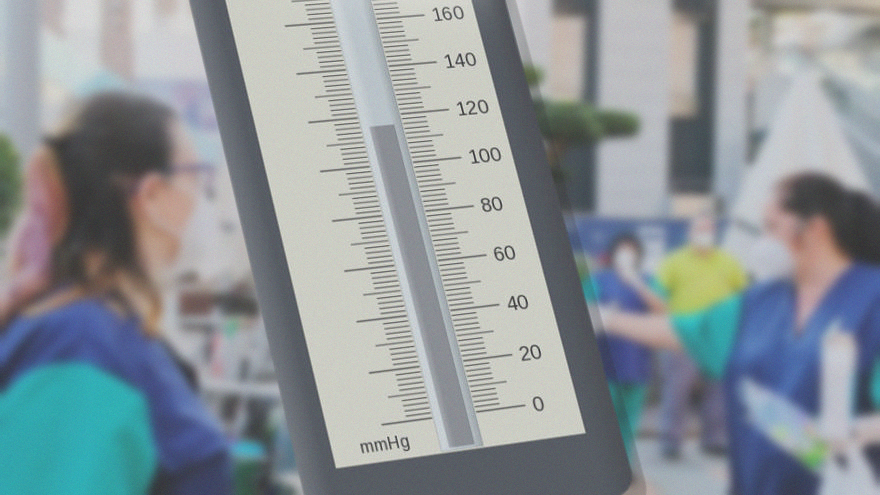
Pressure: 116 mmHg
